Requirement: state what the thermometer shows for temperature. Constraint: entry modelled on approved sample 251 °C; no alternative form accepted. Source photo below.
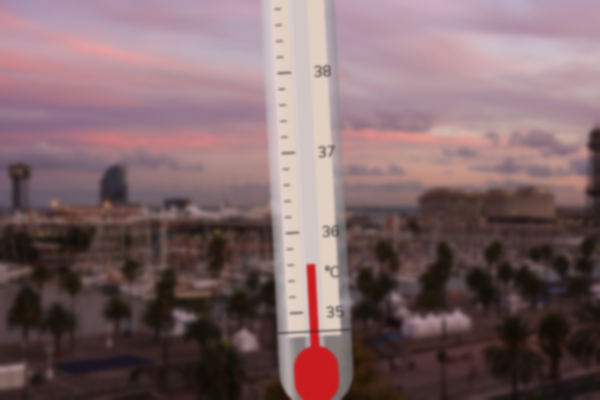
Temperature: 35.6 °C
